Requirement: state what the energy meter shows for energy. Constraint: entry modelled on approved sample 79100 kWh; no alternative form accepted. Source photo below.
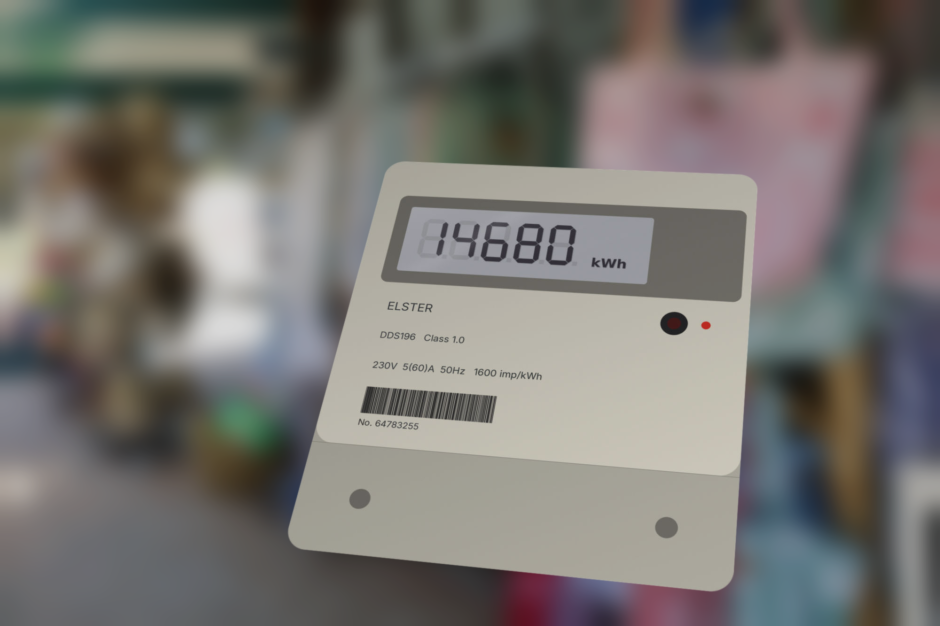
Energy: 14680 kWh
